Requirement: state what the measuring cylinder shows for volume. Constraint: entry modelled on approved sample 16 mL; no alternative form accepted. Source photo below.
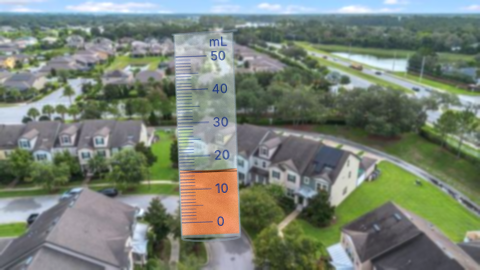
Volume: 15 mL
